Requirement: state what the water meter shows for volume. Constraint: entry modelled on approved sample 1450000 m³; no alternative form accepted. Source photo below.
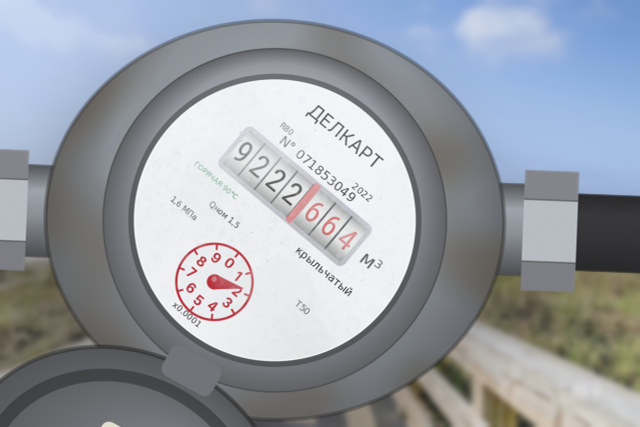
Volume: 9222.6641 m³
